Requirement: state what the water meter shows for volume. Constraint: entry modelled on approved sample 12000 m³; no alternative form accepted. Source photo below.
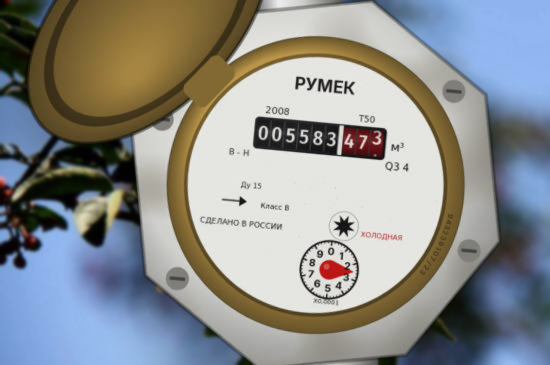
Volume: 5583.4732 m³
